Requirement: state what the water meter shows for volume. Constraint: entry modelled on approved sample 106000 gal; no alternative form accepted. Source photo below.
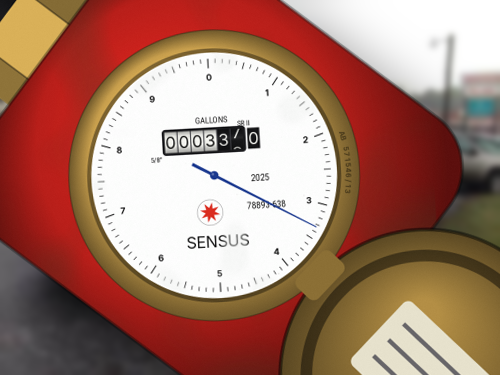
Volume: 3373.3 gal
